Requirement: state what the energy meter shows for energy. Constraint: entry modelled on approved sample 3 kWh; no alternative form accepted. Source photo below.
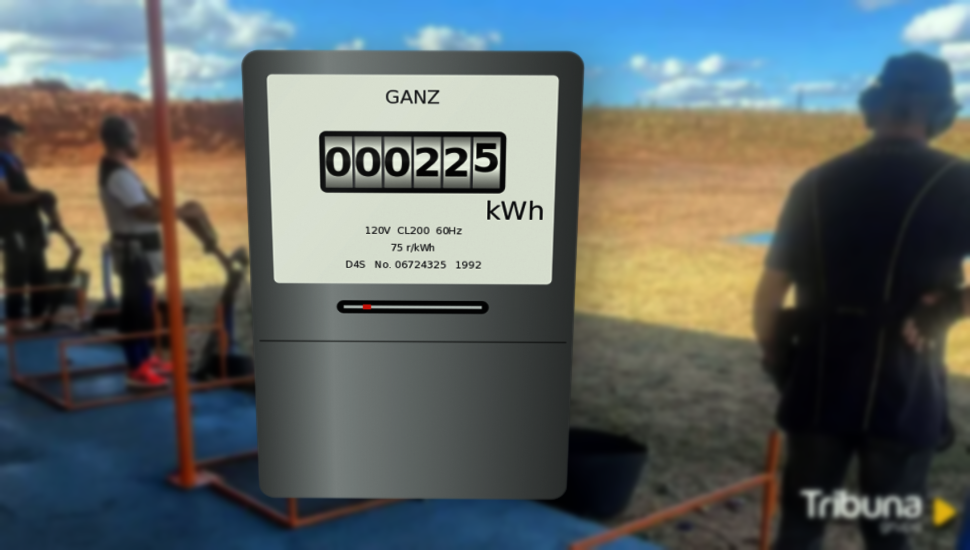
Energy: 225 kWh
